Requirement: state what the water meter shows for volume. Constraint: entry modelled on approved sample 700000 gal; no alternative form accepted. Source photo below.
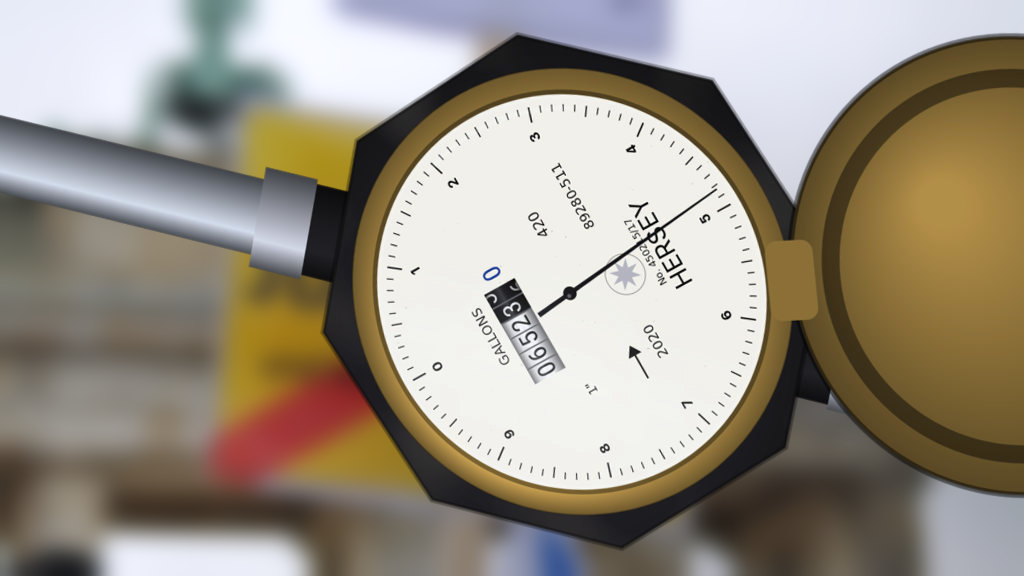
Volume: 652354.8 gal
